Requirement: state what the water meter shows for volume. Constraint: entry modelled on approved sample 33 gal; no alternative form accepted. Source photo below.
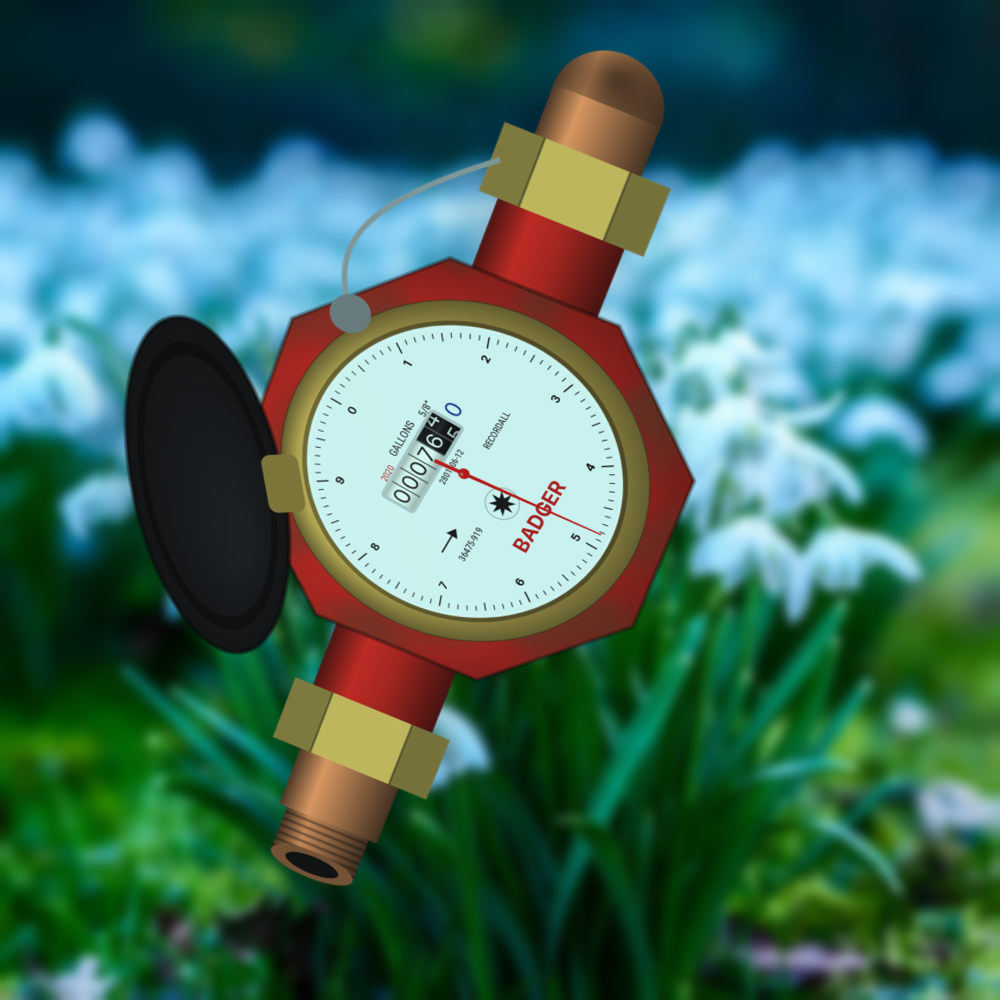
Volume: 7644.8 gal
